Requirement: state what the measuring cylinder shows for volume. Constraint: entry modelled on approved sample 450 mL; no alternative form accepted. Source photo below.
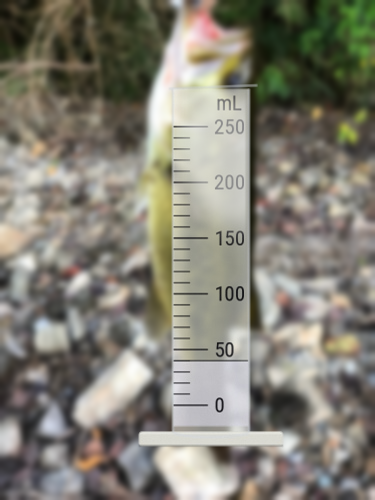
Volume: 40 mL
